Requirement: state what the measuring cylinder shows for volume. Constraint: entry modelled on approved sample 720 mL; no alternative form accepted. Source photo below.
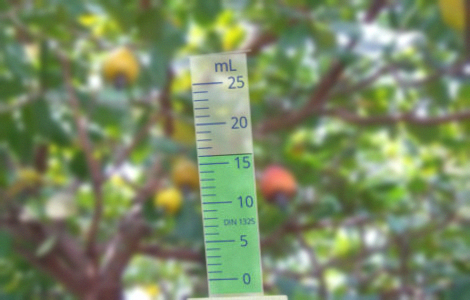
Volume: 16 mL
